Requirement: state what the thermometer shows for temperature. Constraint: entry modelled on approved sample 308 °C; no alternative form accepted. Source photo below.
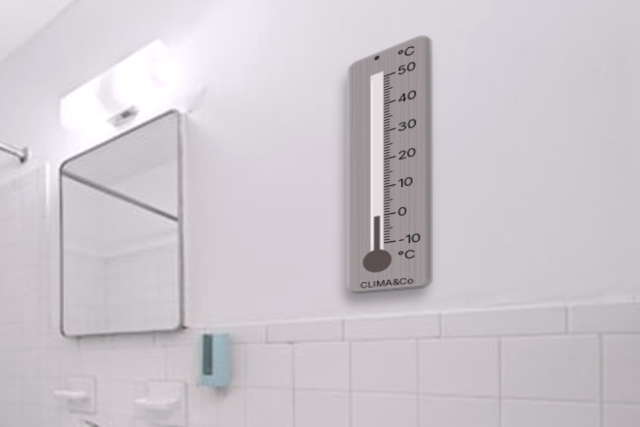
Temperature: 0 °C
